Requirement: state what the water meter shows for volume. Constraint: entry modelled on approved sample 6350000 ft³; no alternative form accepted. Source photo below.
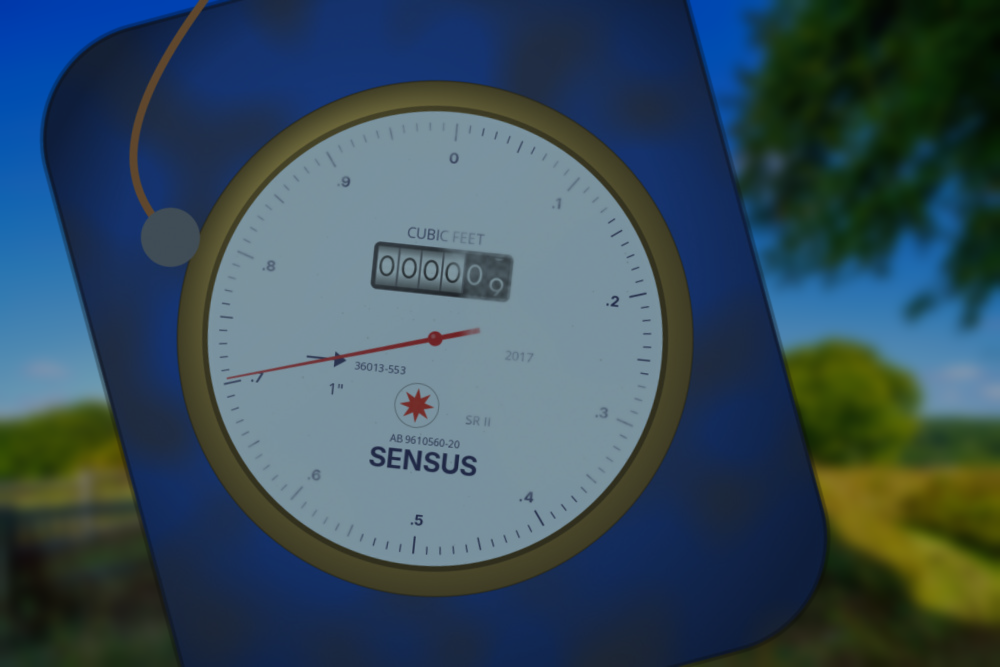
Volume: 8.70 ft³
